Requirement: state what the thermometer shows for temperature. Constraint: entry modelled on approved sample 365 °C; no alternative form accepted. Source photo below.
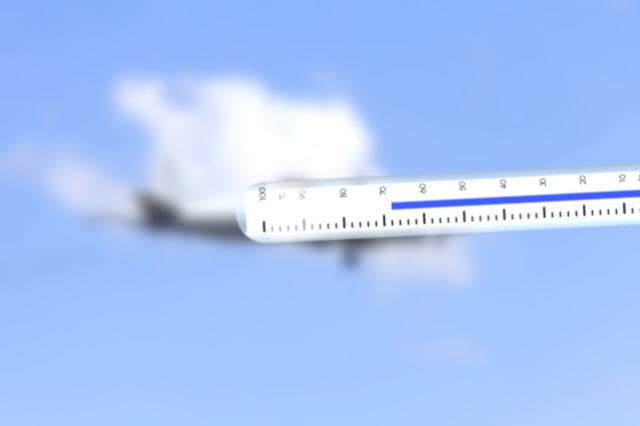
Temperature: 68 °C
